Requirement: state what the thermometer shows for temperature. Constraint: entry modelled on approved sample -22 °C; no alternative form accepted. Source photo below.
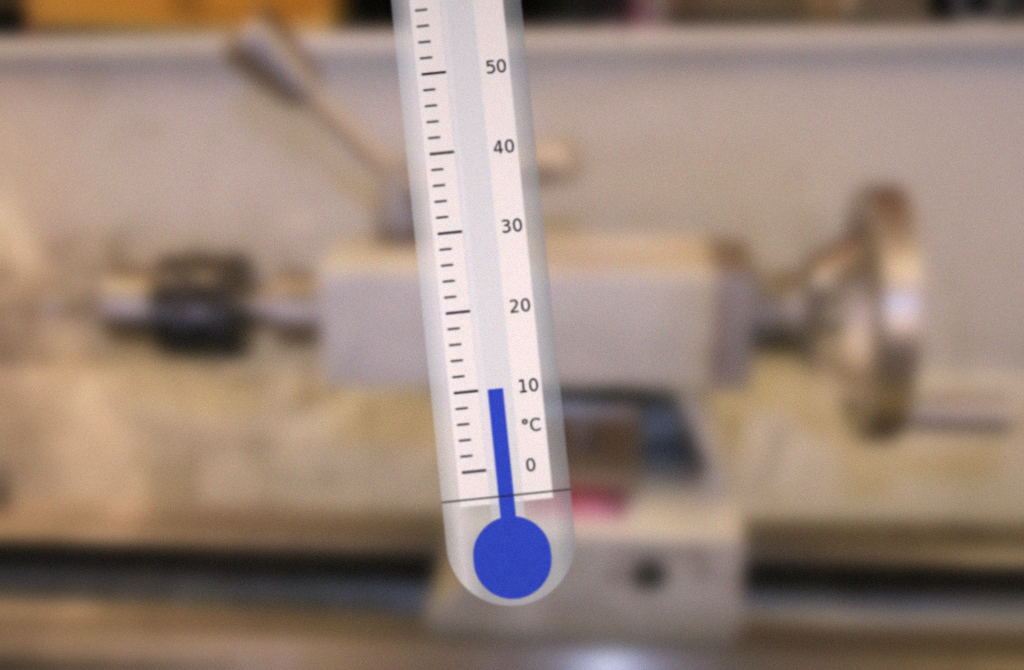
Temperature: 10 °C
